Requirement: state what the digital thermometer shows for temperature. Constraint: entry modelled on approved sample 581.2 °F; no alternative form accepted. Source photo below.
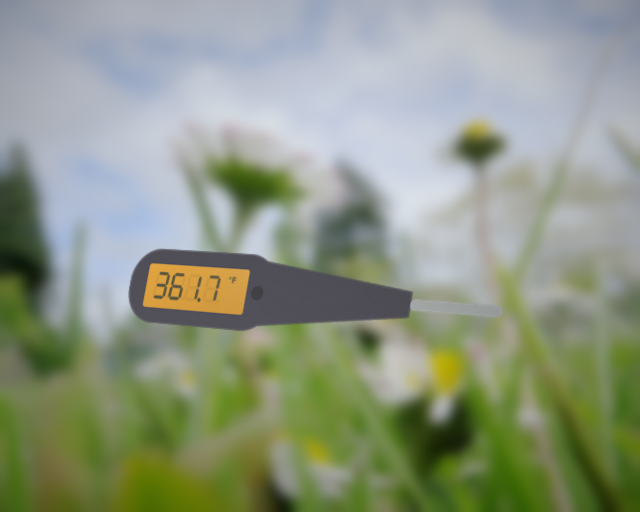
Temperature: 361.7 °F
